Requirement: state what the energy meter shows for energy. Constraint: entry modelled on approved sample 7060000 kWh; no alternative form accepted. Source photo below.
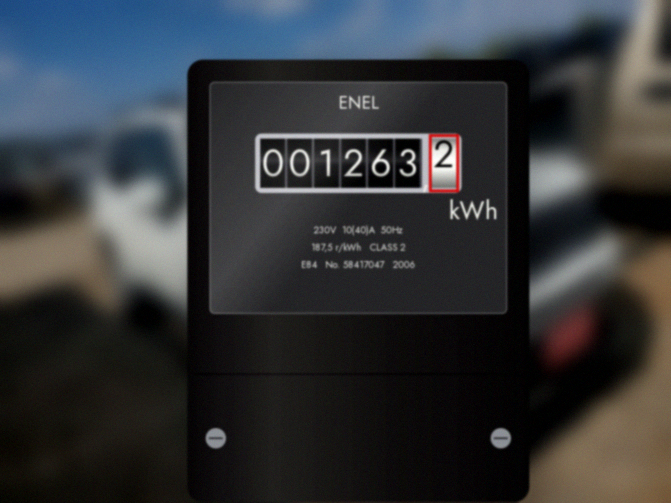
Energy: 1263.2 kWh
